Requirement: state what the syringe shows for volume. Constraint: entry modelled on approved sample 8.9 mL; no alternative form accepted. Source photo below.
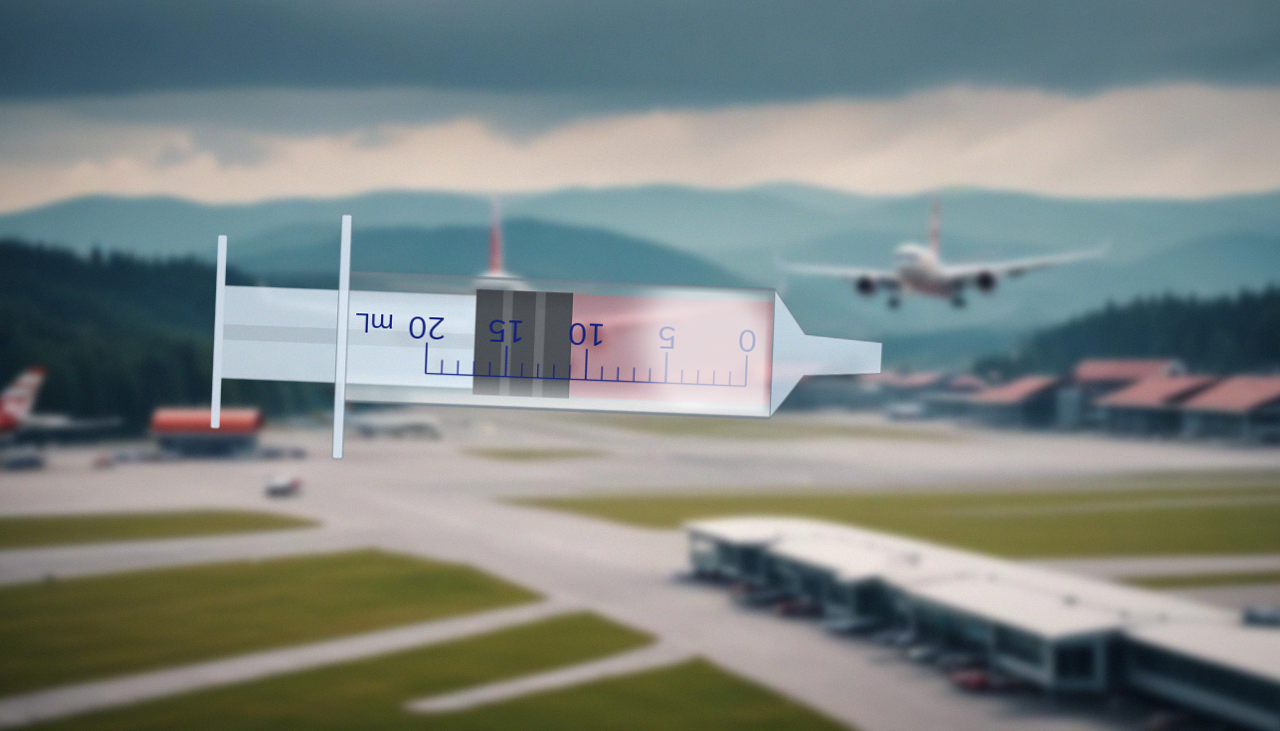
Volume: 11 mL
